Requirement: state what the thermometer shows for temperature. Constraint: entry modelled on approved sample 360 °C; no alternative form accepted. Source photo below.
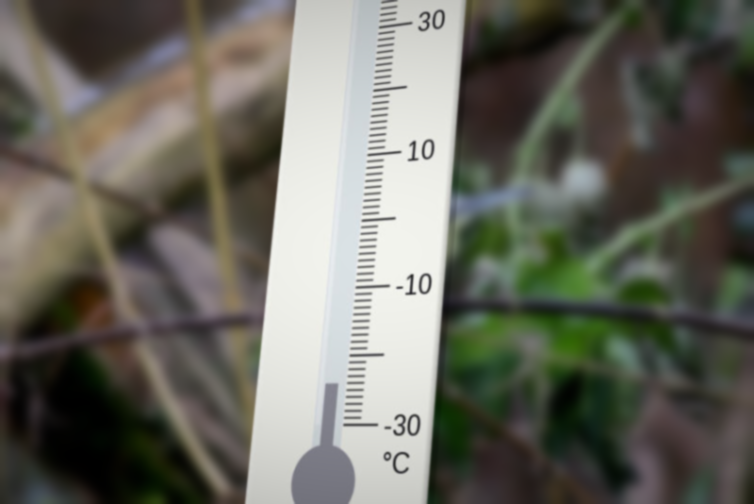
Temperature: -24 °C
